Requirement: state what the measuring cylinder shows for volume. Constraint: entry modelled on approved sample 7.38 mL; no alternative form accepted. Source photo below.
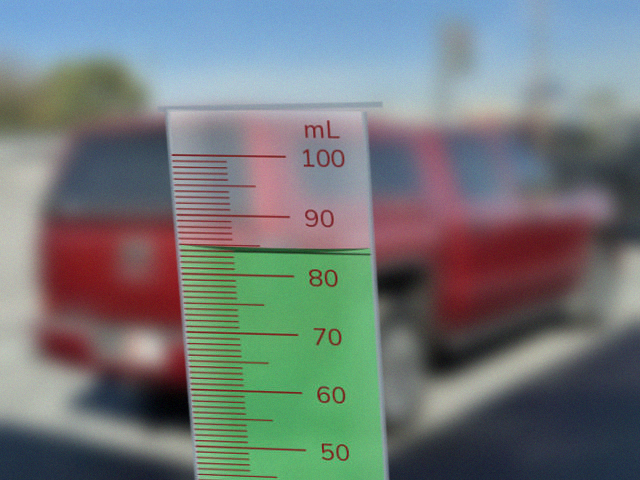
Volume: 84 mL
